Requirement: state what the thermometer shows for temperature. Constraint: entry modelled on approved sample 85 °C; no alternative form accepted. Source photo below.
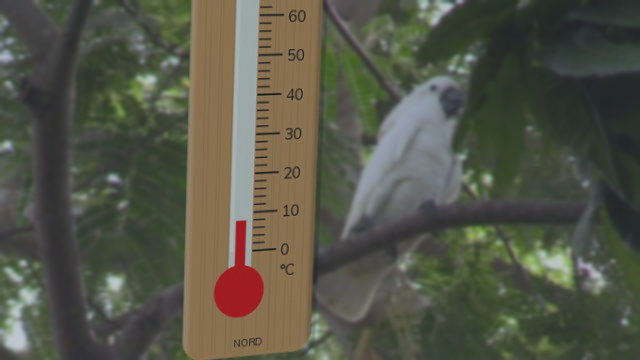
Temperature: 8 °C
